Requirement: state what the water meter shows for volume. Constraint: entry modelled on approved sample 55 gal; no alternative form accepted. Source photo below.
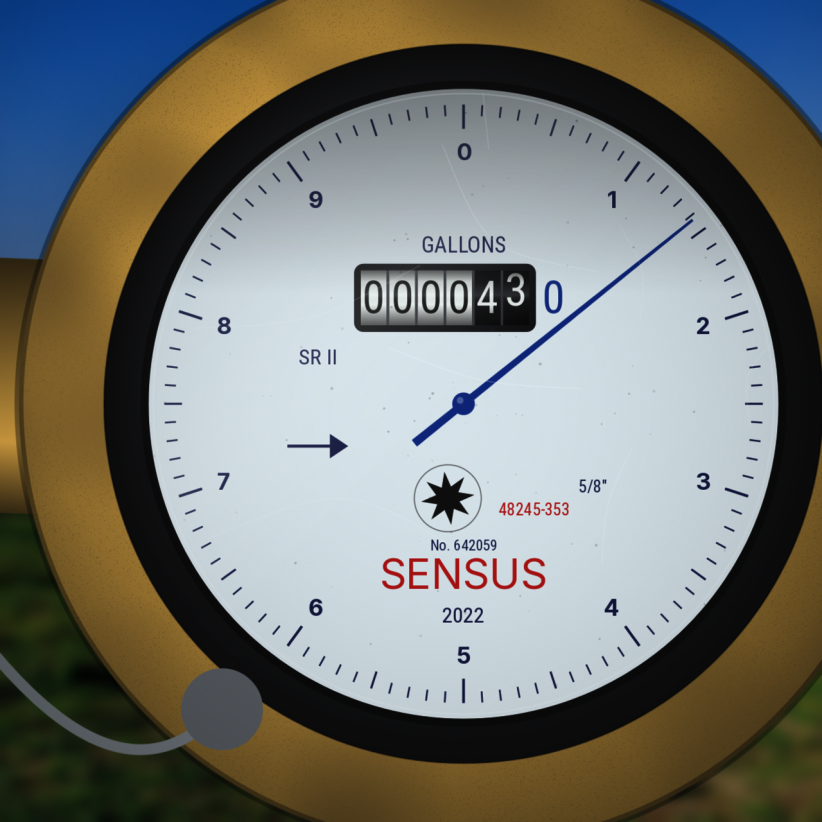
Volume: 431.4 gal
